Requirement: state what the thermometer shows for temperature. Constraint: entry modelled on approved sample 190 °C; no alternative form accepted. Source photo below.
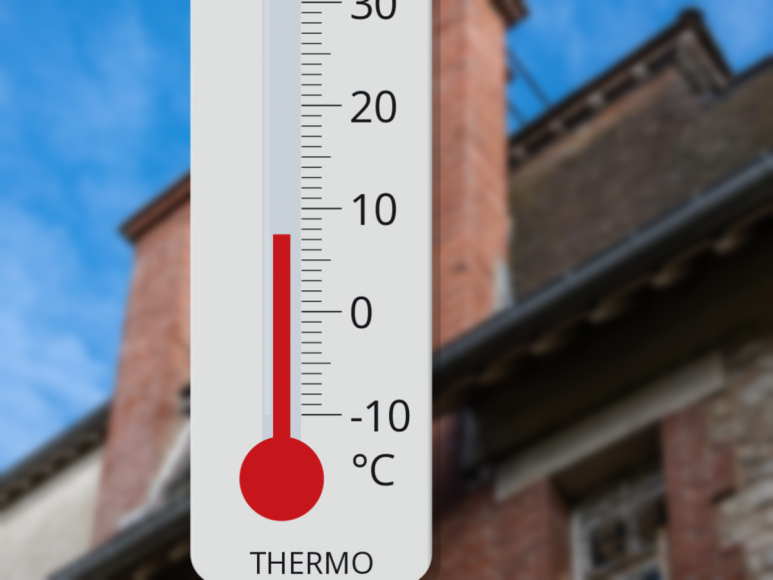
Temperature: 7.5 °C
